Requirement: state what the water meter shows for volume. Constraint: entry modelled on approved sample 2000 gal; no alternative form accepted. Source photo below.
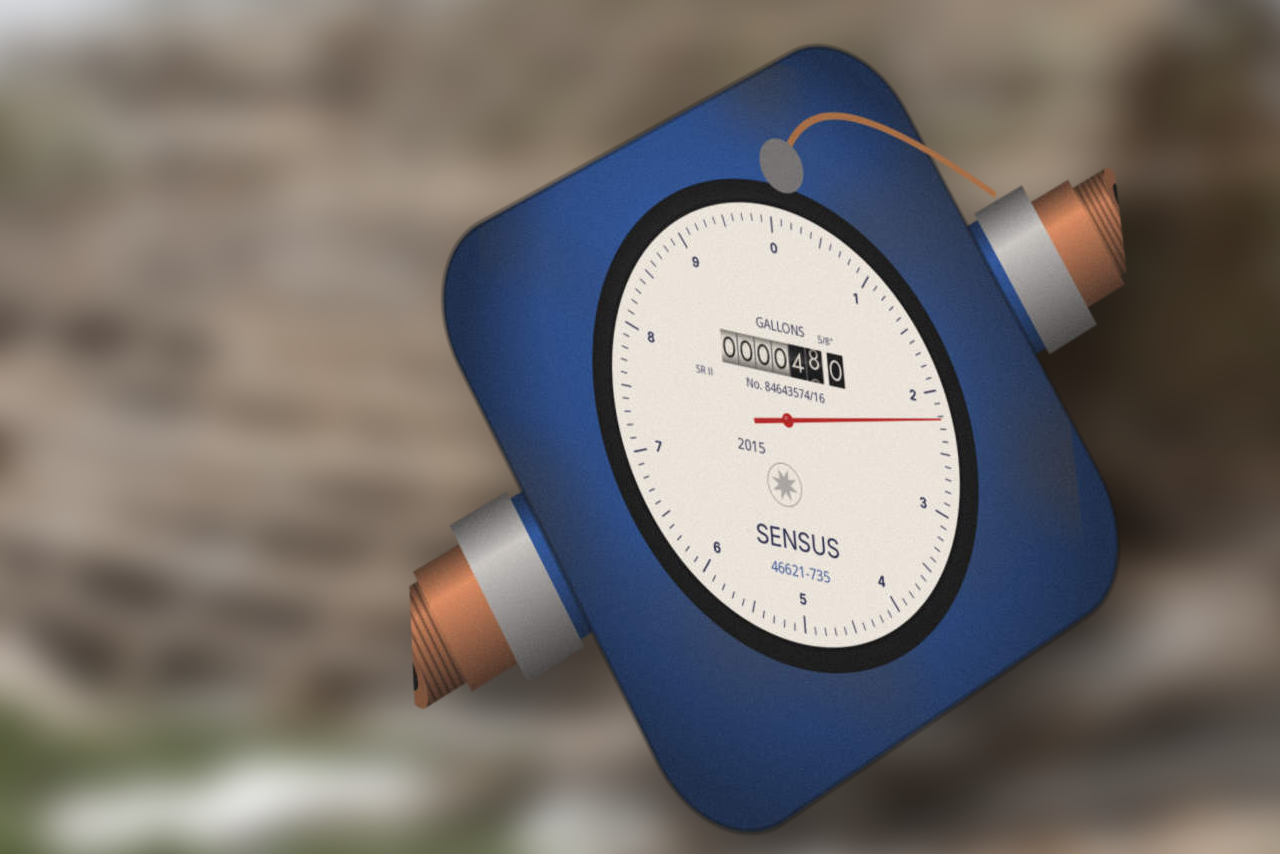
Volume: 482.2 gal
